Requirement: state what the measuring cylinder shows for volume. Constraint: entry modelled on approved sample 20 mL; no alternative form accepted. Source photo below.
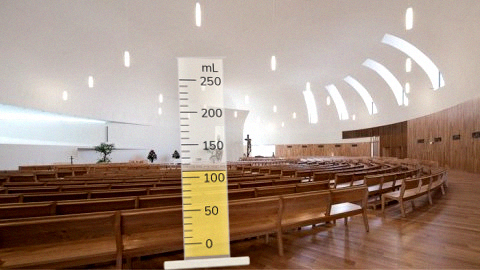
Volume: 110 mL
